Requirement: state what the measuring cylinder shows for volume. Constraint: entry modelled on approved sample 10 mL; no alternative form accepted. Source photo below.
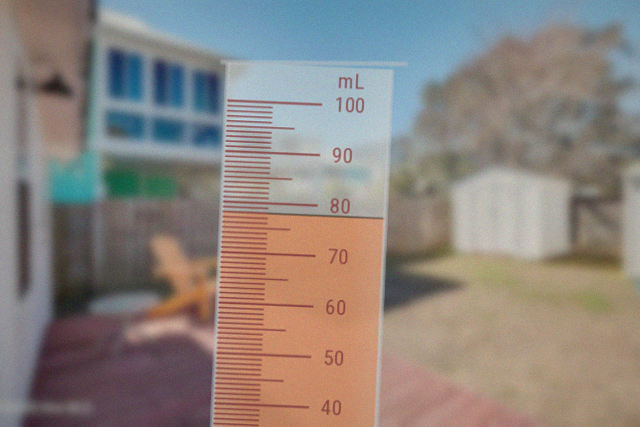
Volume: 78 mL
